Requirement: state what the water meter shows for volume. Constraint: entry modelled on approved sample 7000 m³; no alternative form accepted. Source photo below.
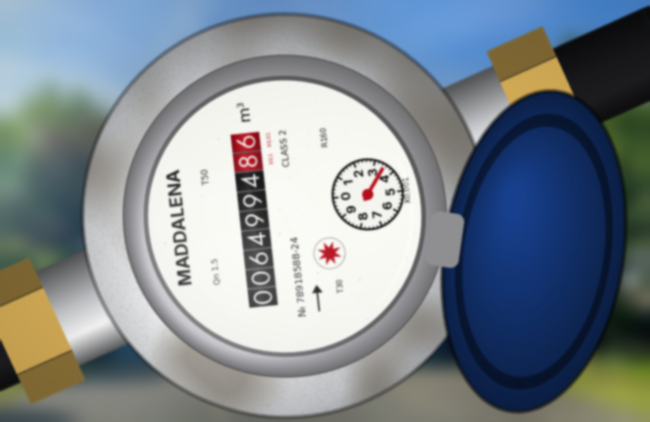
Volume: 64994.863 m³
